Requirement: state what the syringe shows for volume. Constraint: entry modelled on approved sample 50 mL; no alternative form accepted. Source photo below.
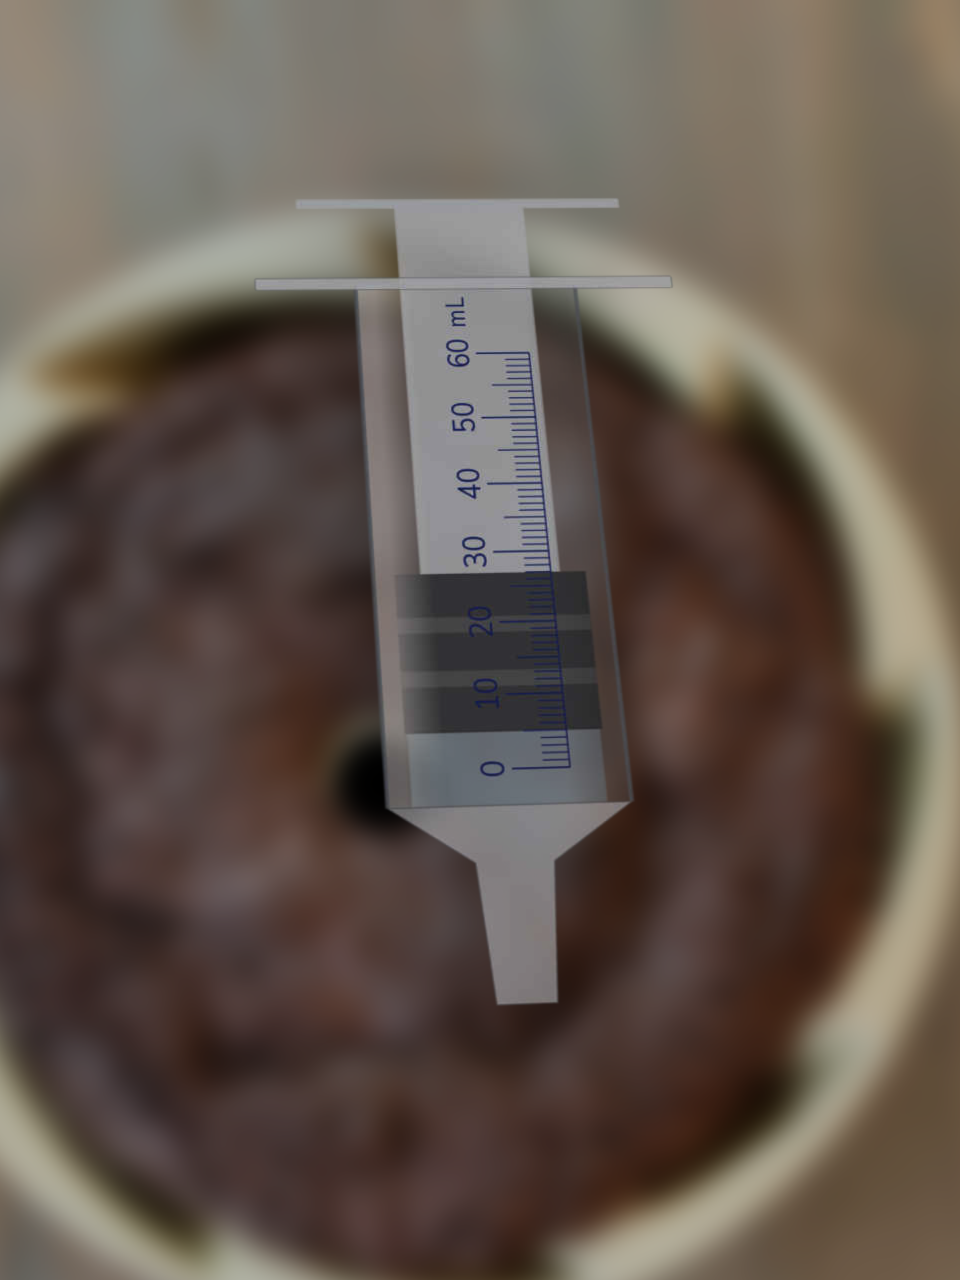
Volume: 5 mL
